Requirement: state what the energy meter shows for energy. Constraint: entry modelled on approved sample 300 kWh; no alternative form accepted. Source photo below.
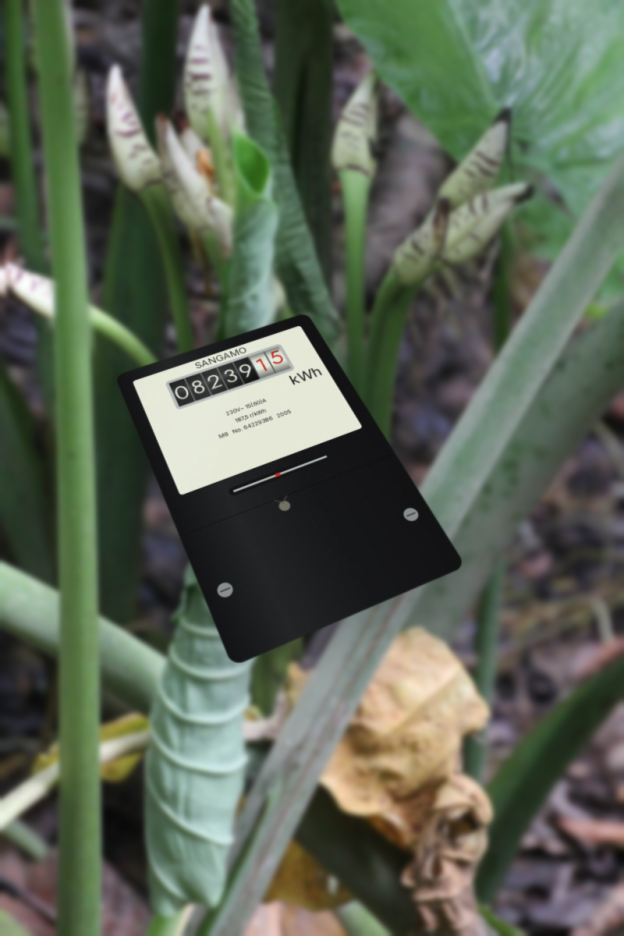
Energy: 8239.15 kWh
